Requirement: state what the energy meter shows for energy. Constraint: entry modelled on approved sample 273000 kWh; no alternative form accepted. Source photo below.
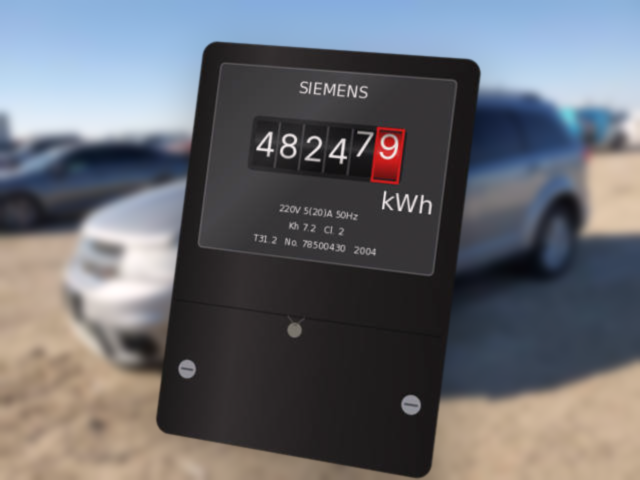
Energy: 48247.9 kWh
